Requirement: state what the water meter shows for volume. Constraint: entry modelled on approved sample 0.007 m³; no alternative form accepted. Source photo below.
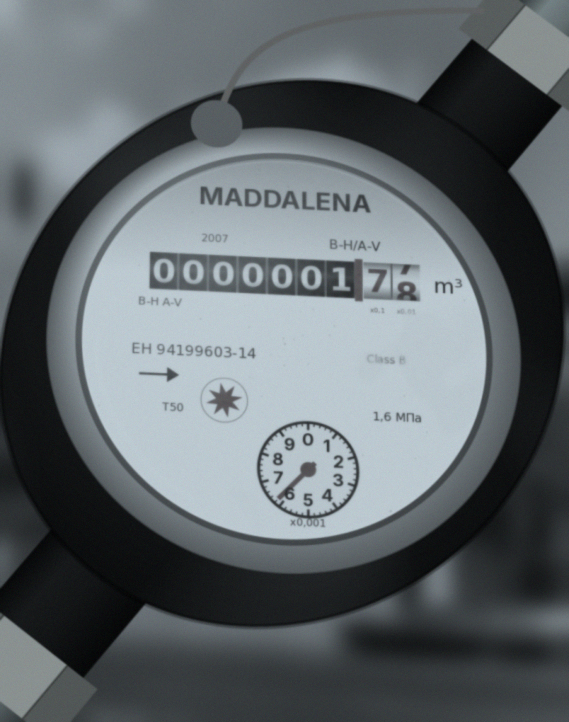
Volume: 1.776 m³
